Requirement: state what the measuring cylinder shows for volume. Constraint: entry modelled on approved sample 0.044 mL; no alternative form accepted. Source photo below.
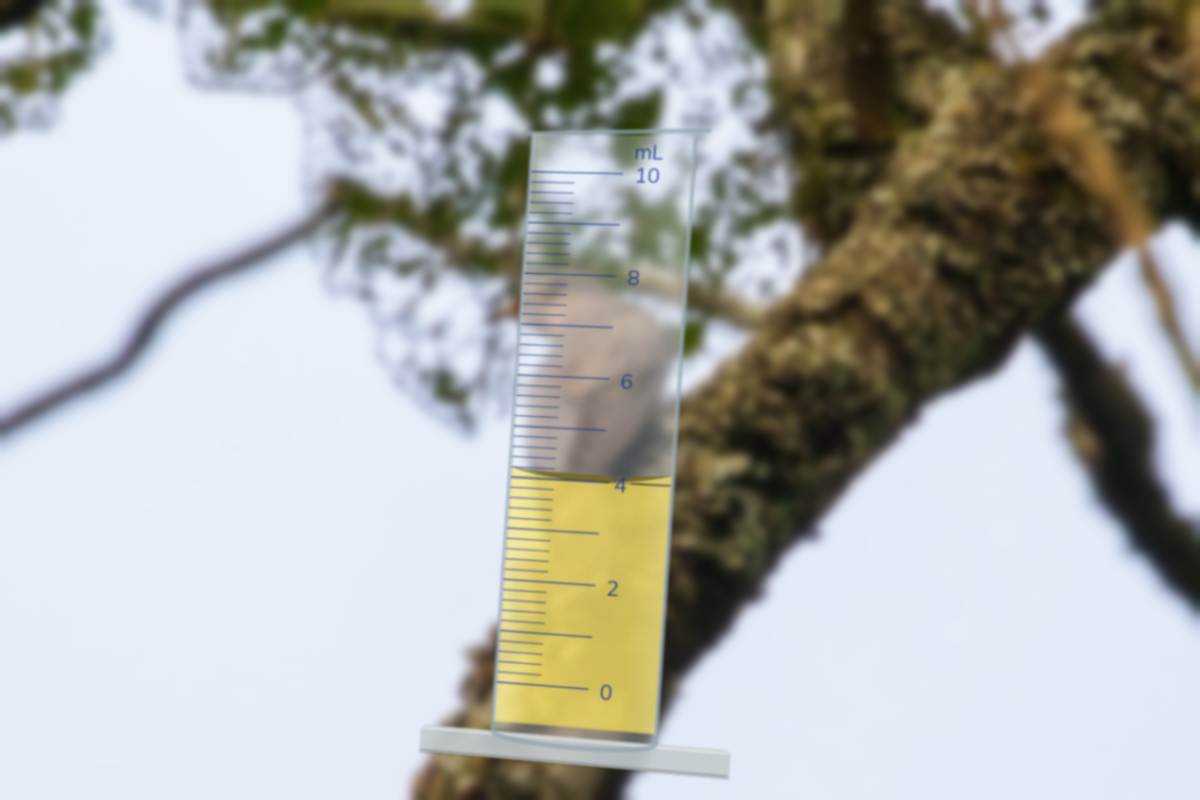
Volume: 4 mL
